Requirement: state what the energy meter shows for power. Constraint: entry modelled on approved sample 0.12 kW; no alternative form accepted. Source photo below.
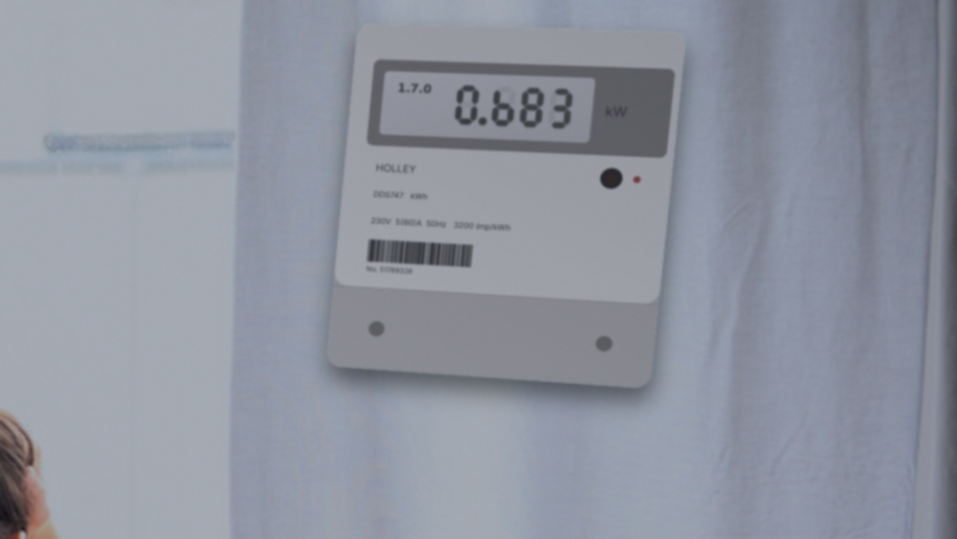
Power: 0.683 kW
